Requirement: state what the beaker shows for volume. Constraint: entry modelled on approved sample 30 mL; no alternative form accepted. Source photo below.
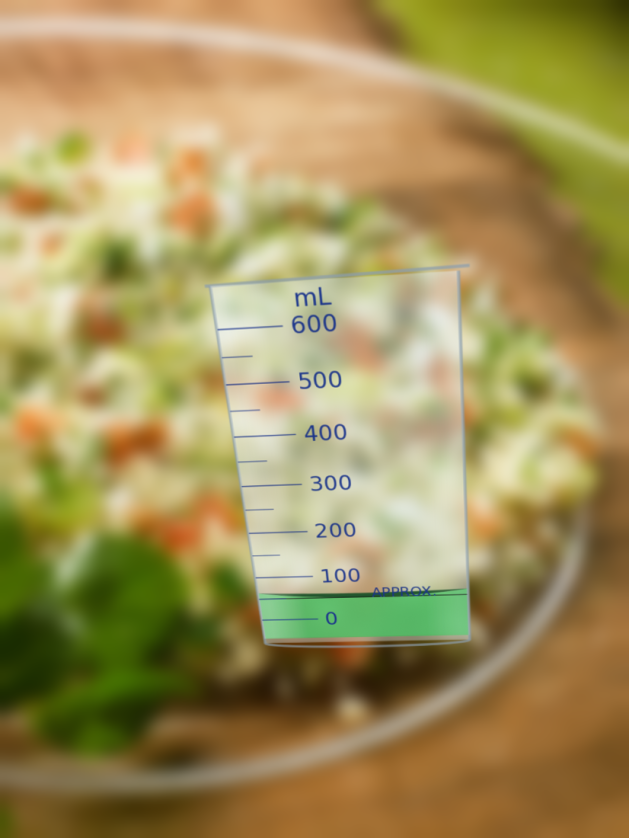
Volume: 50 mL
